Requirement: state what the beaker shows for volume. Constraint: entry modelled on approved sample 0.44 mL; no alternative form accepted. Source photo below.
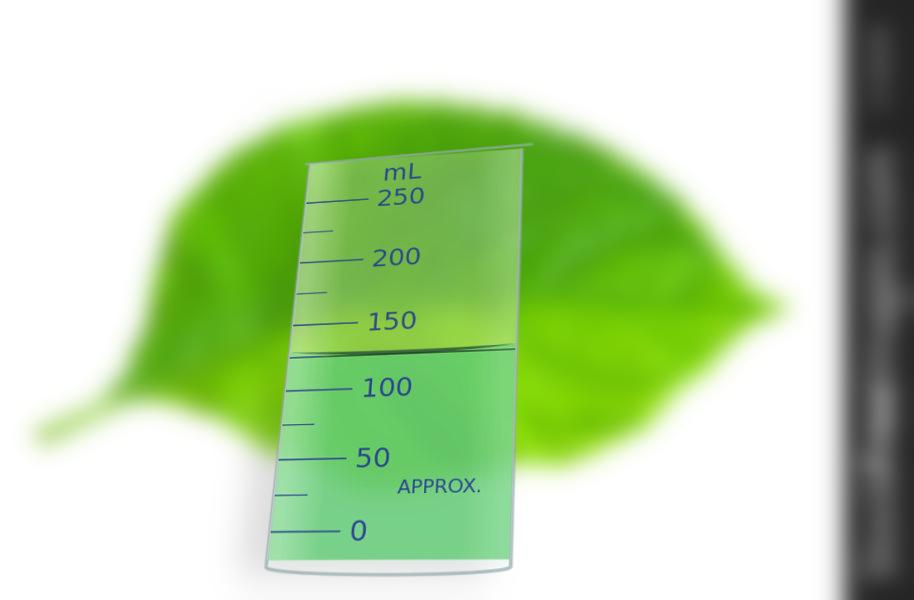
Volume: 125 mL
